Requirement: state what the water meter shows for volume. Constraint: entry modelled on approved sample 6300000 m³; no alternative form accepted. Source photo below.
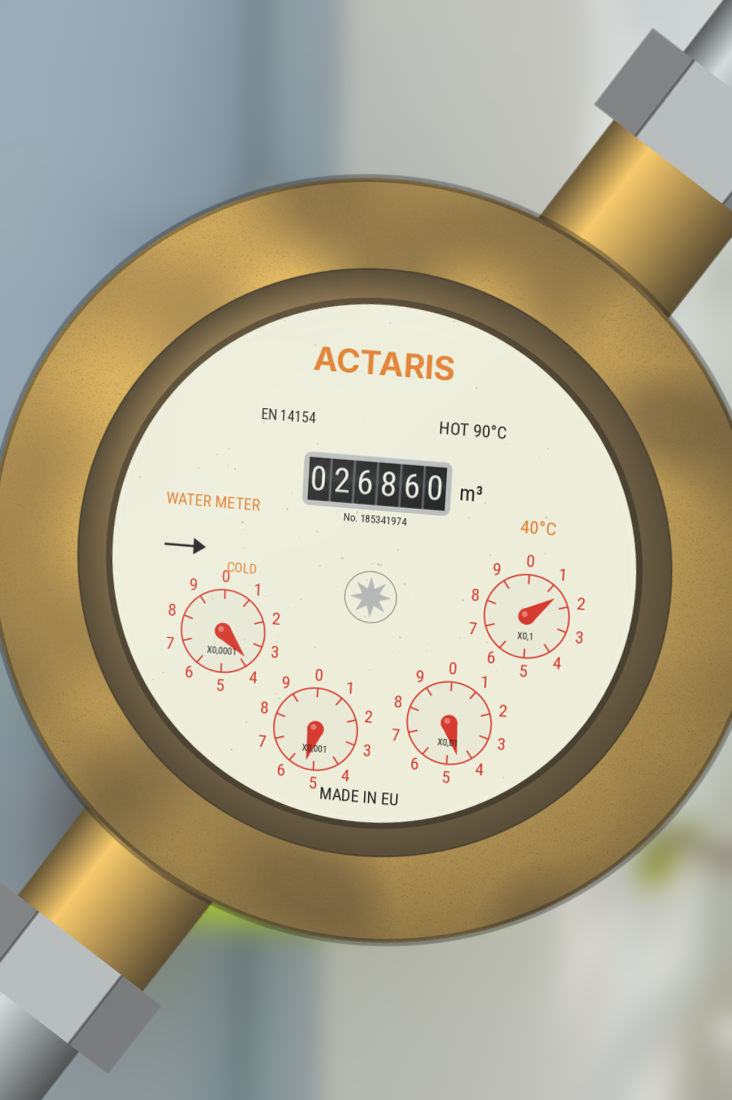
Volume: 26860.1453 m³
